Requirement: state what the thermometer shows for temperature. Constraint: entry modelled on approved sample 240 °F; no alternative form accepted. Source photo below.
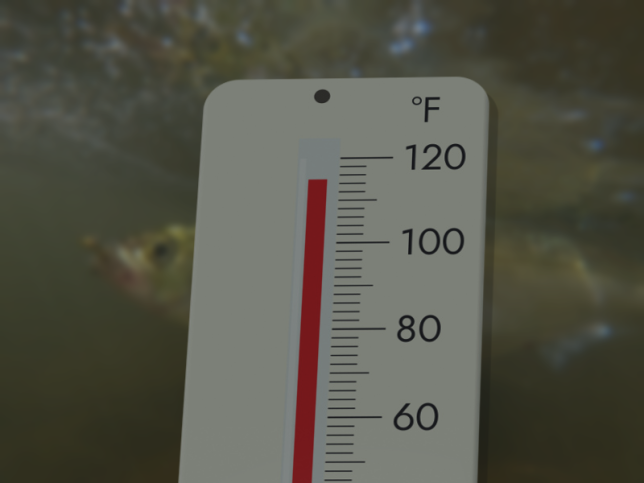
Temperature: 115 °F
